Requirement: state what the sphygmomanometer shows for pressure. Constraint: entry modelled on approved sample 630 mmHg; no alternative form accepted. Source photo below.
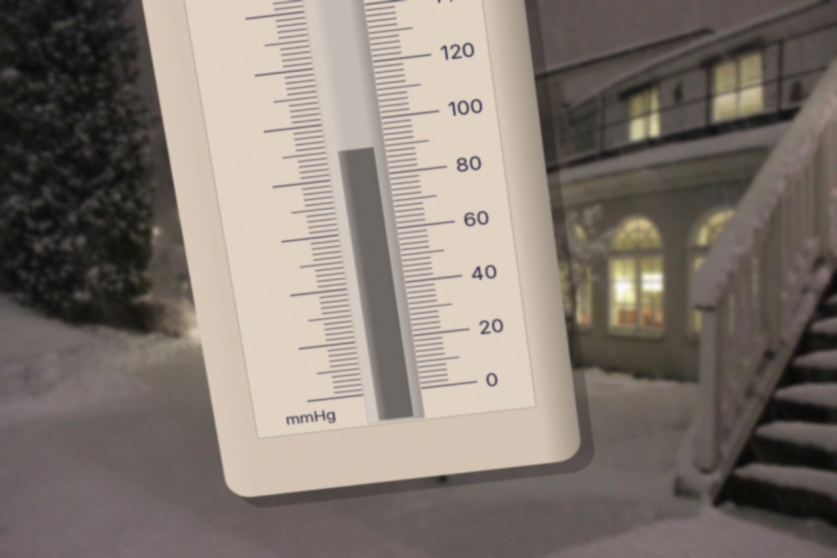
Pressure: 90 mmHg
